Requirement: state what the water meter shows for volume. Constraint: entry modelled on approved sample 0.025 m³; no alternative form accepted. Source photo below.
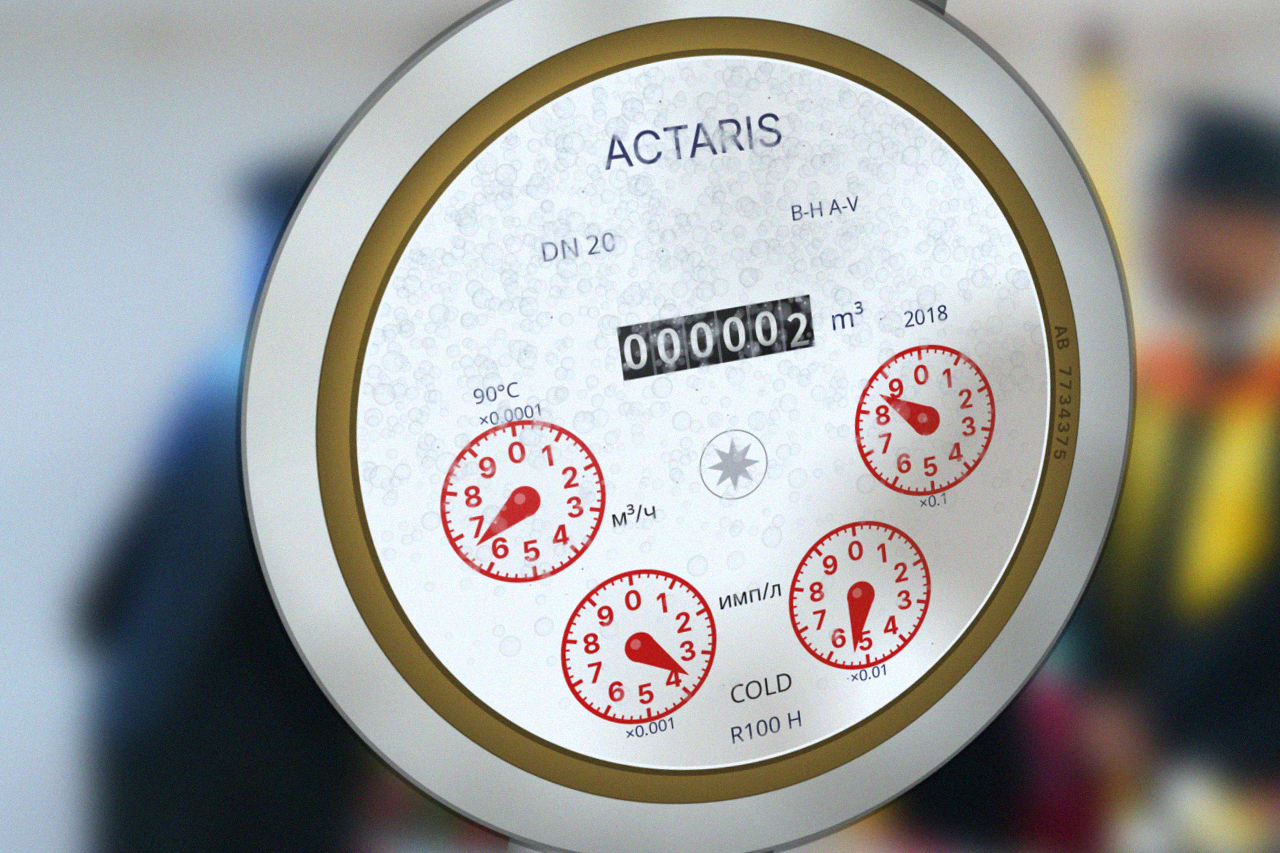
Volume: 1.8536 m³
